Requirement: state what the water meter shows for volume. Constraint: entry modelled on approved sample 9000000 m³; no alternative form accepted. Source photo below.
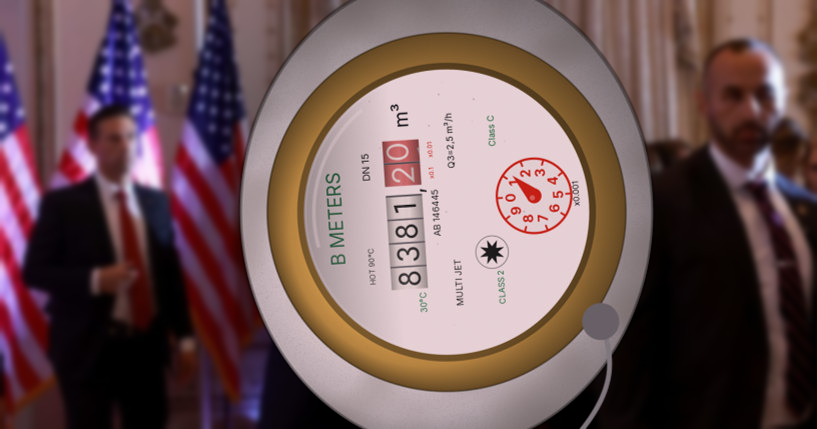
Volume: 8381.201 m³
